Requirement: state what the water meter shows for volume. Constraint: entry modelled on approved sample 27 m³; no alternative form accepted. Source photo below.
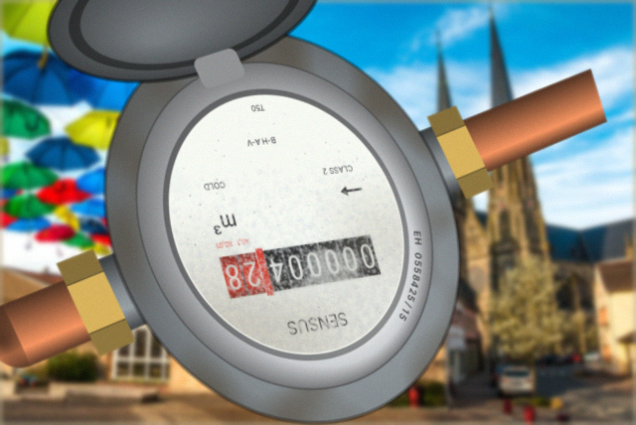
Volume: 4.28 m³
